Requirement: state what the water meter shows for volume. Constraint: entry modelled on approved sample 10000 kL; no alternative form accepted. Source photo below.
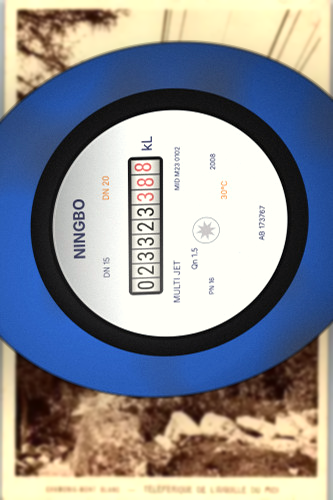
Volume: 23323.388 kL
